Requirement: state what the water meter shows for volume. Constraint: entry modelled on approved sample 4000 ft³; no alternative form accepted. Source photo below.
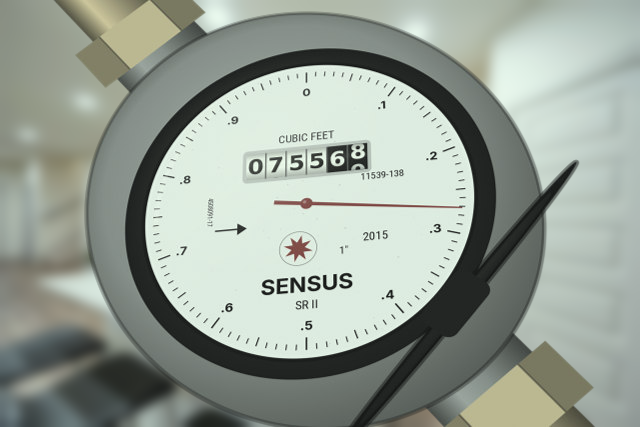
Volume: 75568.27 ft³
